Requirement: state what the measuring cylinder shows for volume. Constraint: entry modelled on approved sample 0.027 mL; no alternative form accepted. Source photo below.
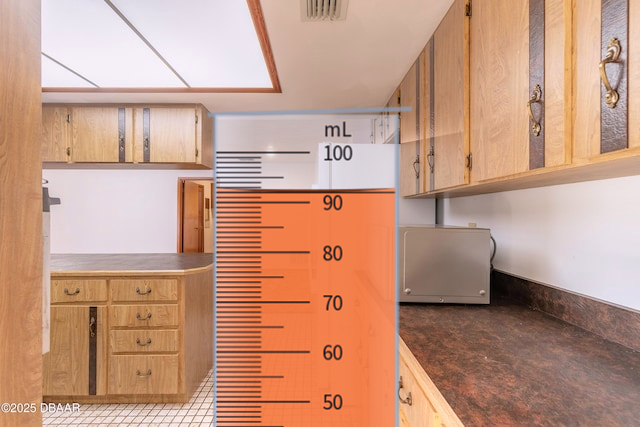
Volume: 92 mL
